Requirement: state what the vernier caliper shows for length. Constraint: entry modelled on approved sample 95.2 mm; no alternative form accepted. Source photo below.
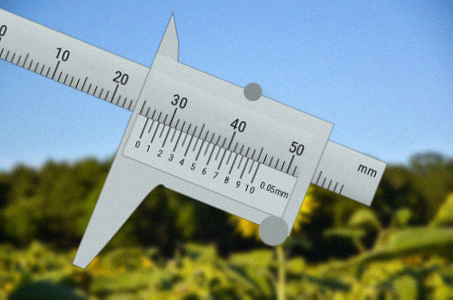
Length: 26.4 mm
